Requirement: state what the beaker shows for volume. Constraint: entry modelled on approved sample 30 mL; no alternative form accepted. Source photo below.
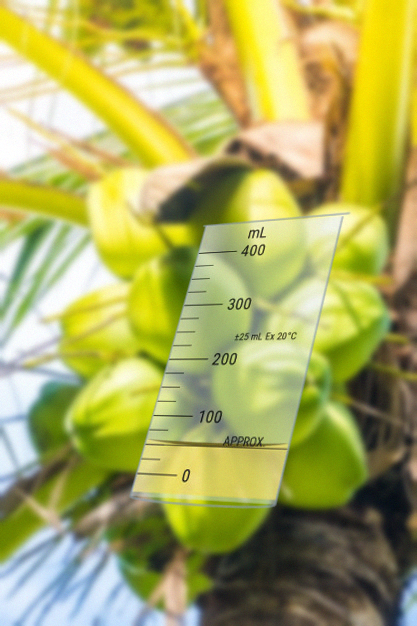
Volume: 50 mL
